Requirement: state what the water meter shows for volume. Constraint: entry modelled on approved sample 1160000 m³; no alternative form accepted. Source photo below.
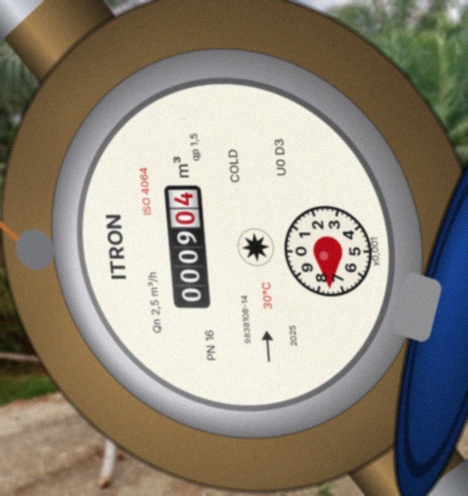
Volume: 9.047 m³
